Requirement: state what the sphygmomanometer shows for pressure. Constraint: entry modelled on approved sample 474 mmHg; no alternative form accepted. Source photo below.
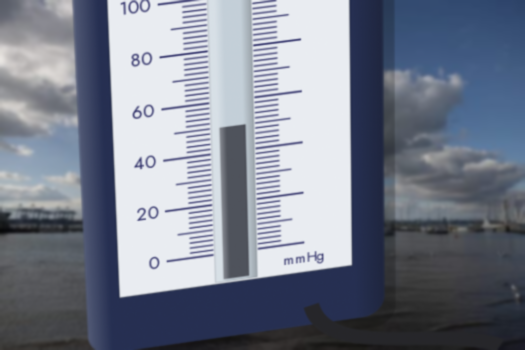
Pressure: 50 mmHg
